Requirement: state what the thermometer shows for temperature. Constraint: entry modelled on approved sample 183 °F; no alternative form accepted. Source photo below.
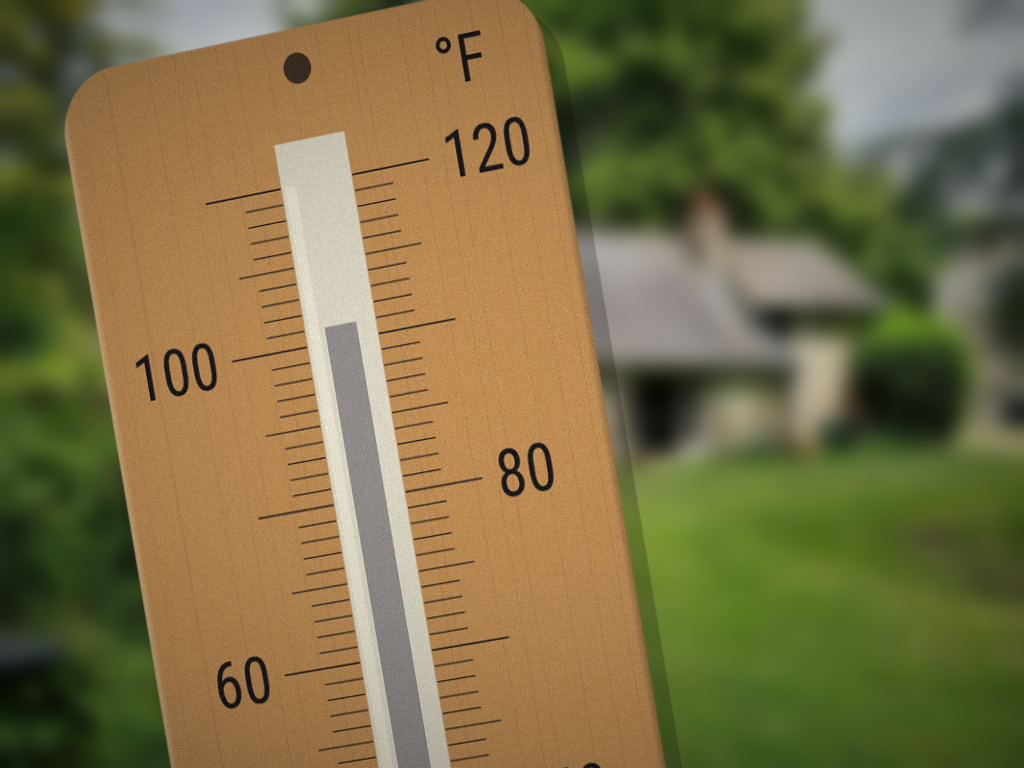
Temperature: 102 °F
